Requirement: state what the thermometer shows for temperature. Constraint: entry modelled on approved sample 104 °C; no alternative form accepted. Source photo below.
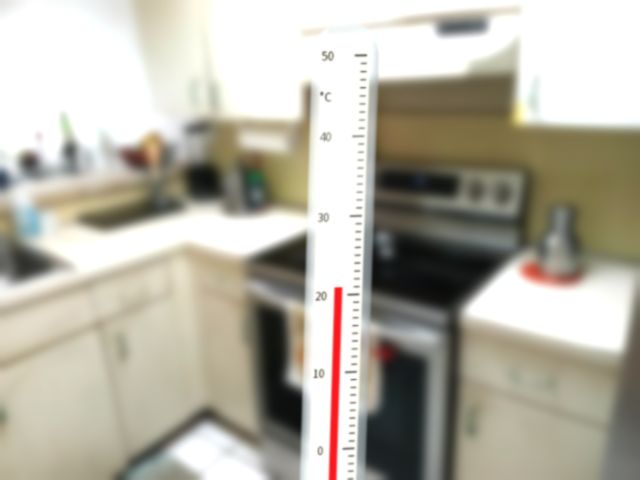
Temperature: 21 °C
